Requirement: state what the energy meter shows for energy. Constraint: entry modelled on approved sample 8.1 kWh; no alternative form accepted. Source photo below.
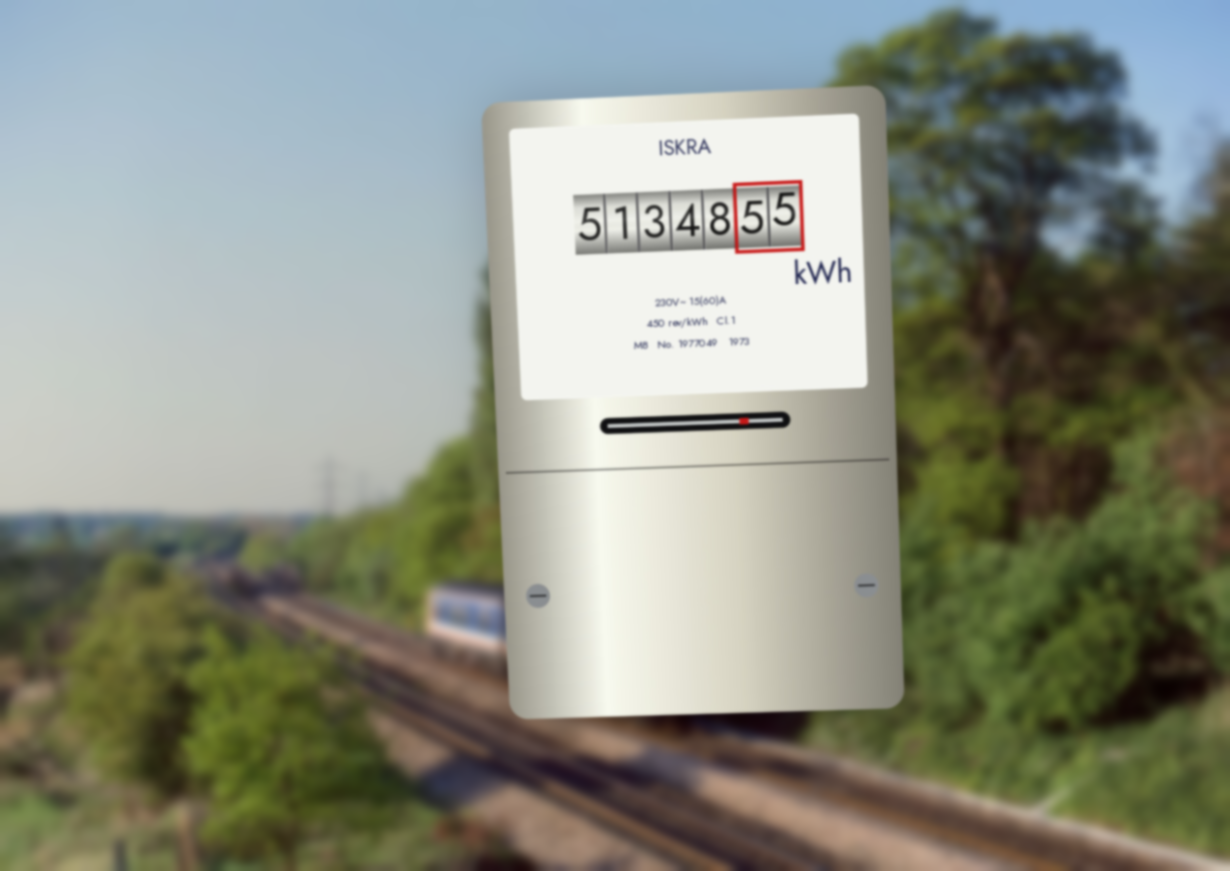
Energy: 51348.55 kWh
